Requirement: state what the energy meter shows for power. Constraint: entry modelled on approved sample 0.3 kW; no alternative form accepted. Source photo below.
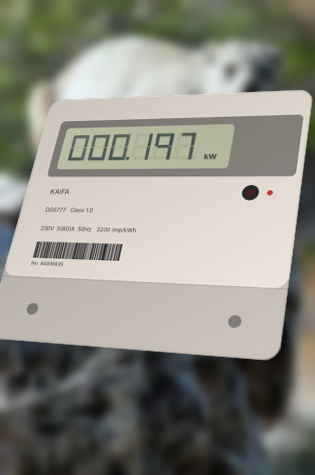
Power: 0.197 kW
